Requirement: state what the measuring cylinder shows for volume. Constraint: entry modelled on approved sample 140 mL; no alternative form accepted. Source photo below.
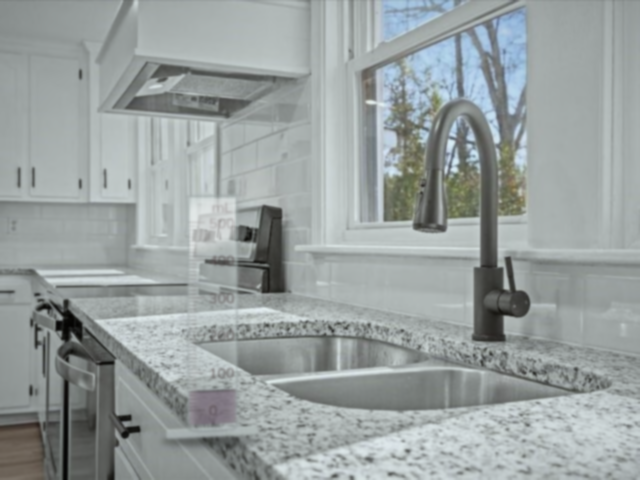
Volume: 50 mL
